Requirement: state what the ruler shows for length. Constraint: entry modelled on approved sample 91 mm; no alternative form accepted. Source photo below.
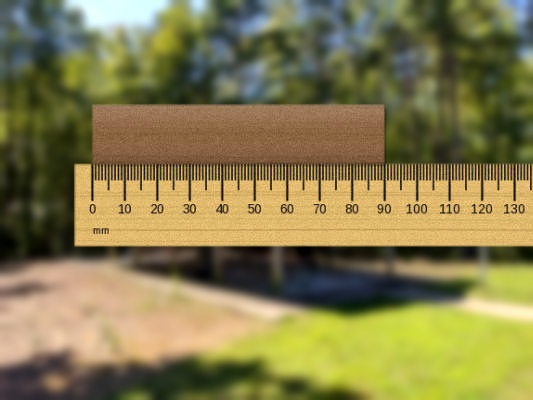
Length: 90 mm
